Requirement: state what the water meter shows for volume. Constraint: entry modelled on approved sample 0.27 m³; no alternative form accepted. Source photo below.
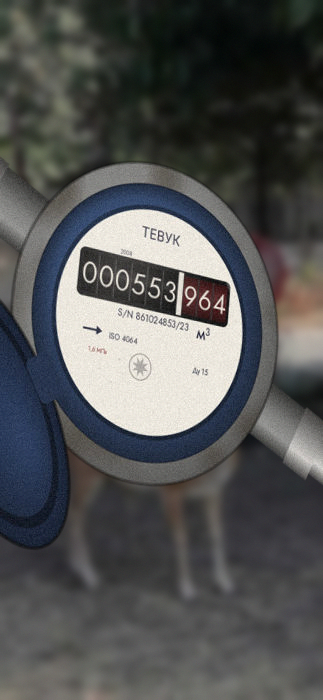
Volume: 553.964 m³
